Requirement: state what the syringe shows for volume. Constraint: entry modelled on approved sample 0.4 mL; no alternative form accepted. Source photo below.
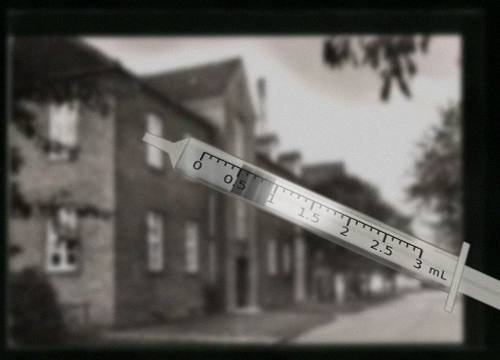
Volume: 0.5 mL
